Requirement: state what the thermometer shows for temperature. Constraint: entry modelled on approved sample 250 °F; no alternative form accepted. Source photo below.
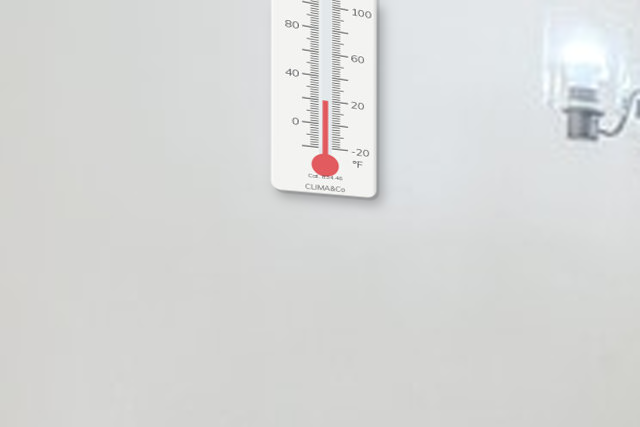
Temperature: 20 °F
